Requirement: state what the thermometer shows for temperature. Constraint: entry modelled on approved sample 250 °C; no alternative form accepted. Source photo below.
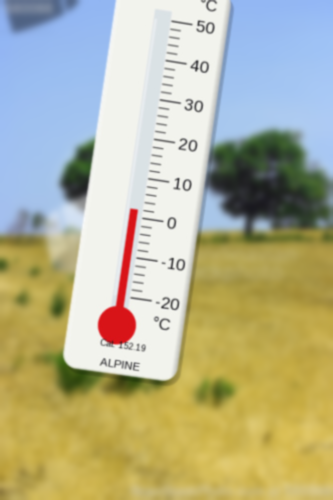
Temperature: 2 °C
